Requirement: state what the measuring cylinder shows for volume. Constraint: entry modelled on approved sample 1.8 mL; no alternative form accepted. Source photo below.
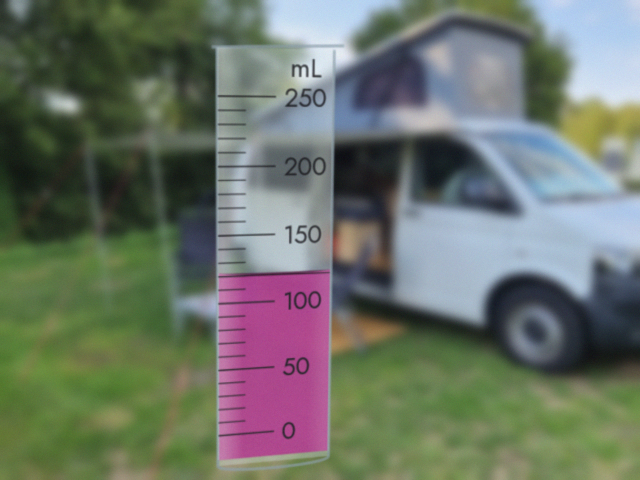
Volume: 120 mL
